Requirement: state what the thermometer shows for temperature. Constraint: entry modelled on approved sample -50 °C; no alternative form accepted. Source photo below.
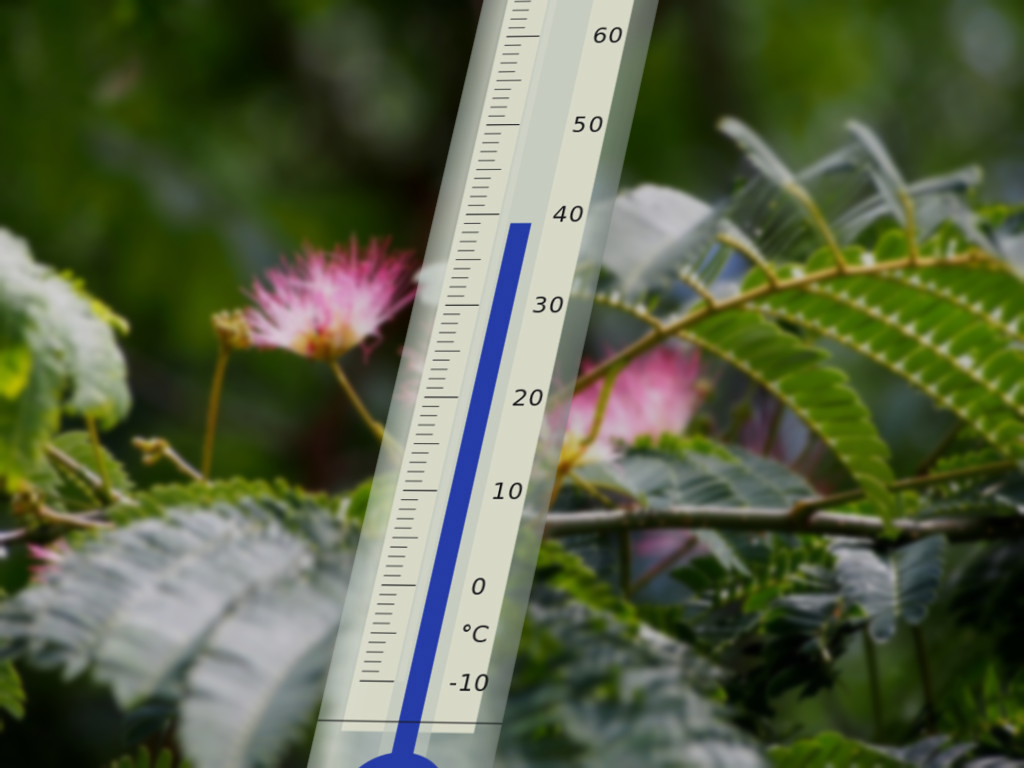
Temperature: 39 °C
